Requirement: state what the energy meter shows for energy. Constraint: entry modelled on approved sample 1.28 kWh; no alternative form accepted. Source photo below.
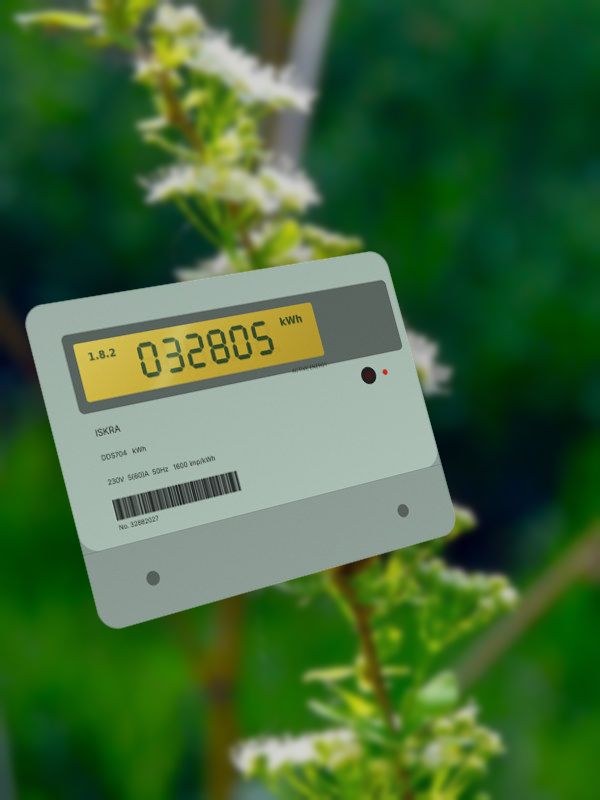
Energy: 32805 kWh
